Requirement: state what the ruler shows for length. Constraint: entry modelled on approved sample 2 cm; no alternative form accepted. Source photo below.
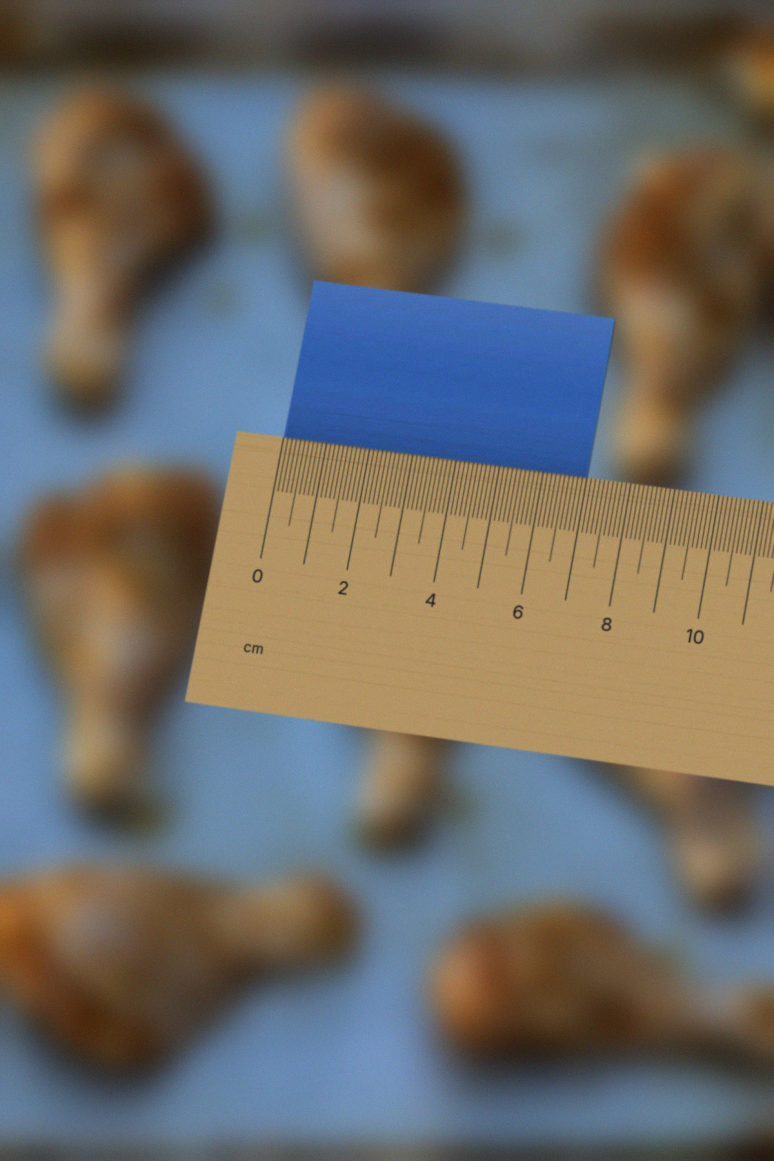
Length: 7 cm
